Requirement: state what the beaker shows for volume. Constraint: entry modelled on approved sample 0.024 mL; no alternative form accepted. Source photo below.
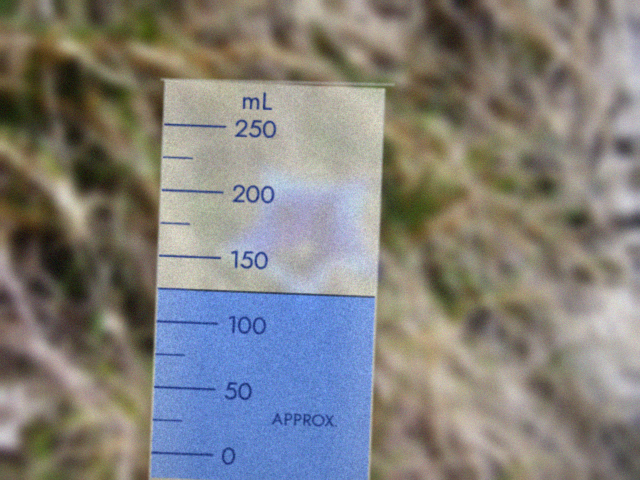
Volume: 125 mL
